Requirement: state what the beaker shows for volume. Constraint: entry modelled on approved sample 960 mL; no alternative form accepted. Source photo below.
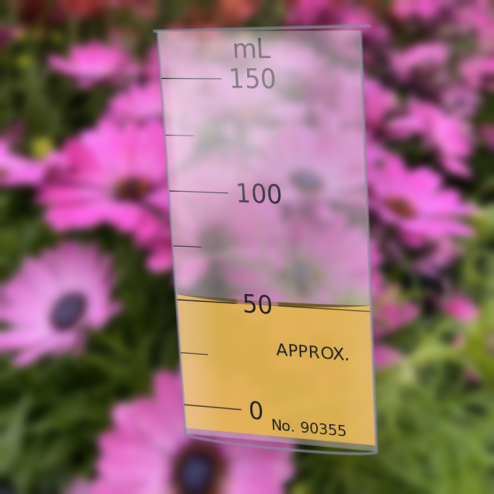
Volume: 50 mL
